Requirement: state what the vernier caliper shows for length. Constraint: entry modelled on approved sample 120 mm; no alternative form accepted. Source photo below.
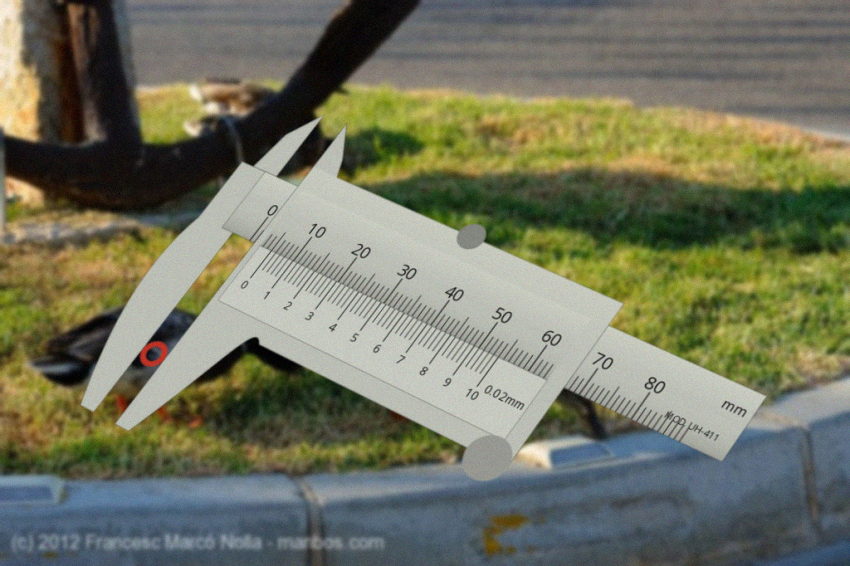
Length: 5.0 mm
